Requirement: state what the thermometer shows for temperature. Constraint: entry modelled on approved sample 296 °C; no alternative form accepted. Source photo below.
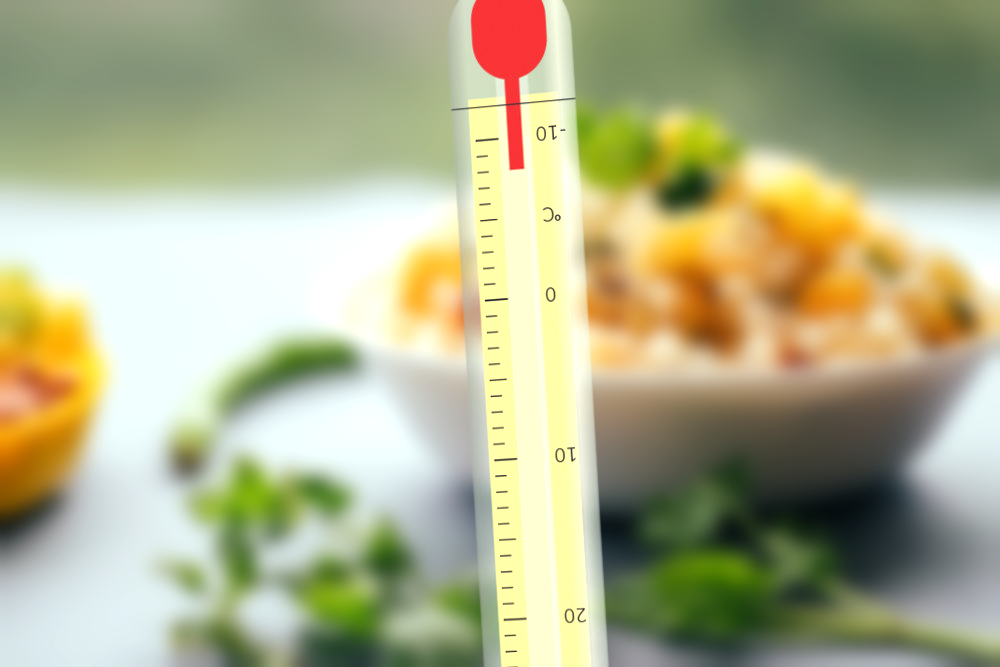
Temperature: -8 °C
